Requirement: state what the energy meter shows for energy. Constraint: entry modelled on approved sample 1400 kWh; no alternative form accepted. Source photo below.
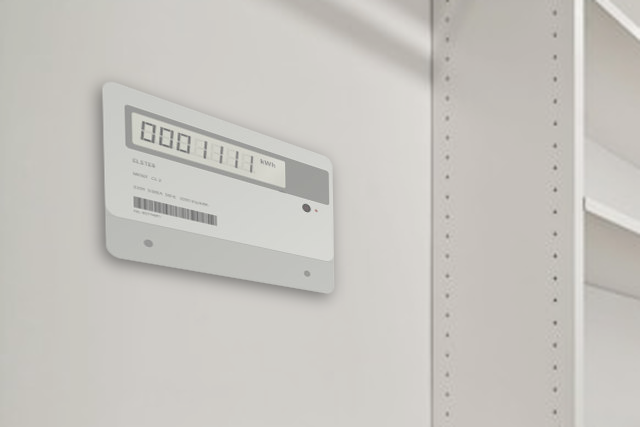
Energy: 1111 kWh
